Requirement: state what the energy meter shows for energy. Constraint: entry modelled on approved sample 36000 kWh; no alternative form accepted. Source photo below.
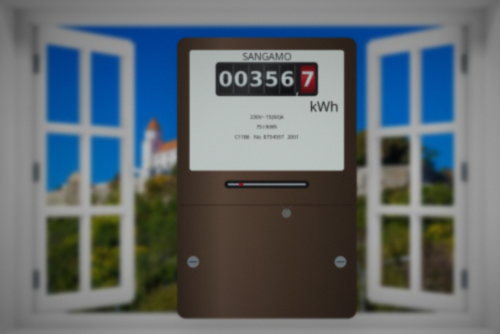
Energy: 356.7 kWh
